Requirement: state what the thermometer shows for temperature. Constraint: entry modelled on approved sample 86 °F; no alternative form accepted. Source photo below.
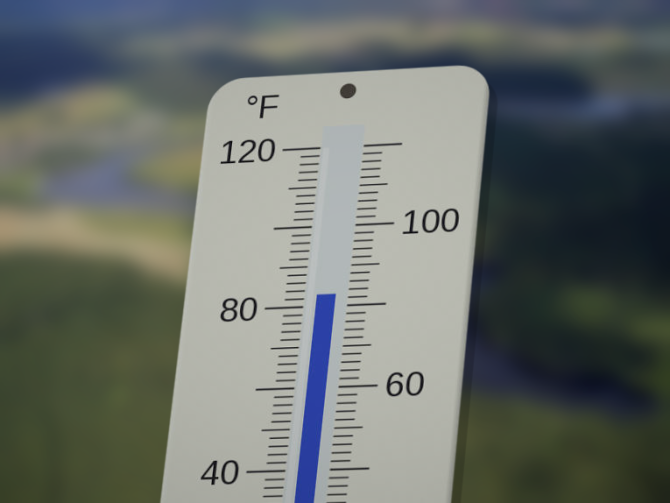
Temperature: 83 °F
